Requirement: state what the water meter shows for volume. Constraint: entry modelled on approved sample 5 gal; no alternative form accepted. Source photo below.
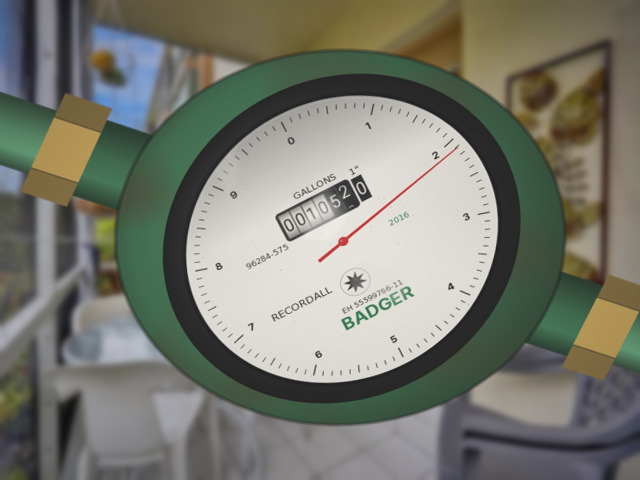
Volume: 10522.1 gal
